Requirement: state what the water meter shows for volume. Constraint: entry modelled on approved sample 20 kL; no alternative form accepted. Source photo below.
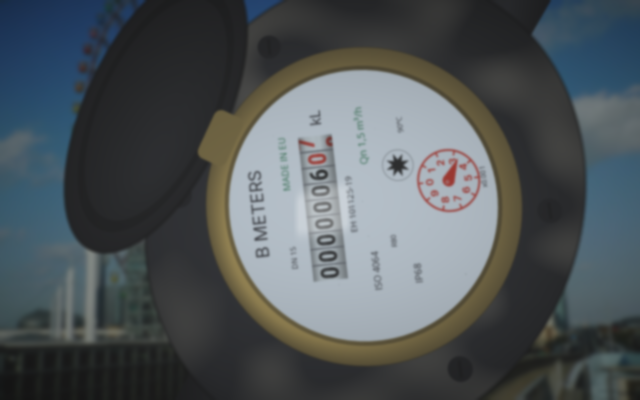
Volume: 6.073 kL
